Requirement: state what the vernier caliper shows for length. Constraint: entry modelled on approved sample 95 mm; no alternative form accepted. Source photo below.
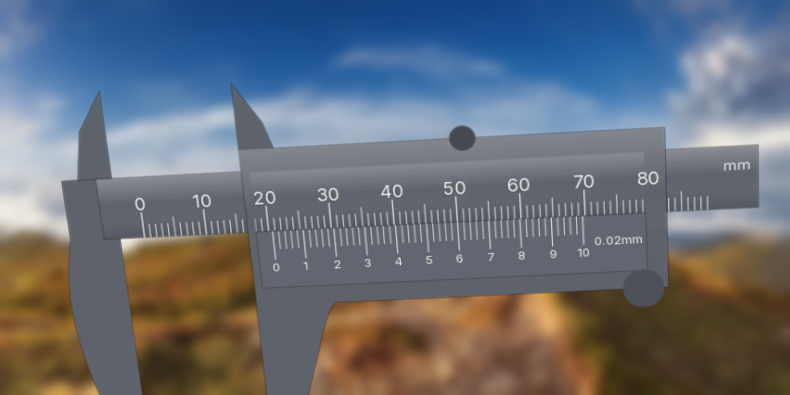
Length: 20.6 mm
